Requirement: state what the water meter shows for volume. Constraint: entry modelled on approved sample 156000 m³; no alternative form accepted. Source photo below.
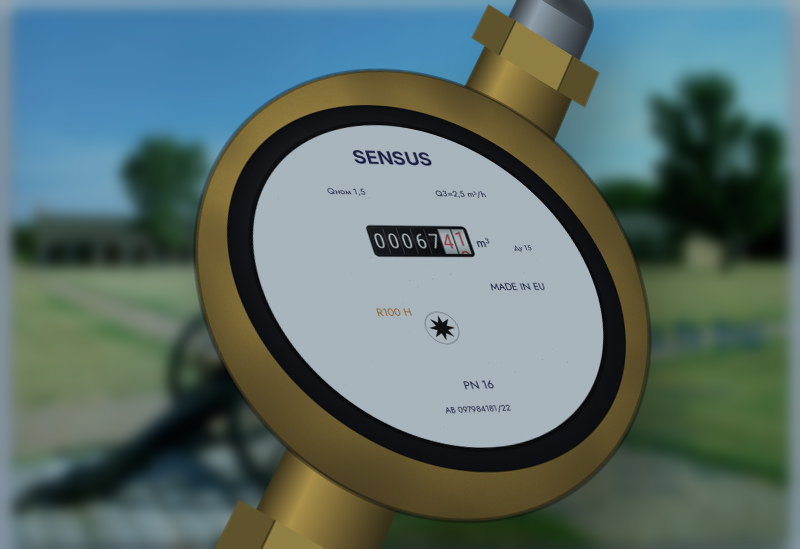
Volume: 67.41 m³
